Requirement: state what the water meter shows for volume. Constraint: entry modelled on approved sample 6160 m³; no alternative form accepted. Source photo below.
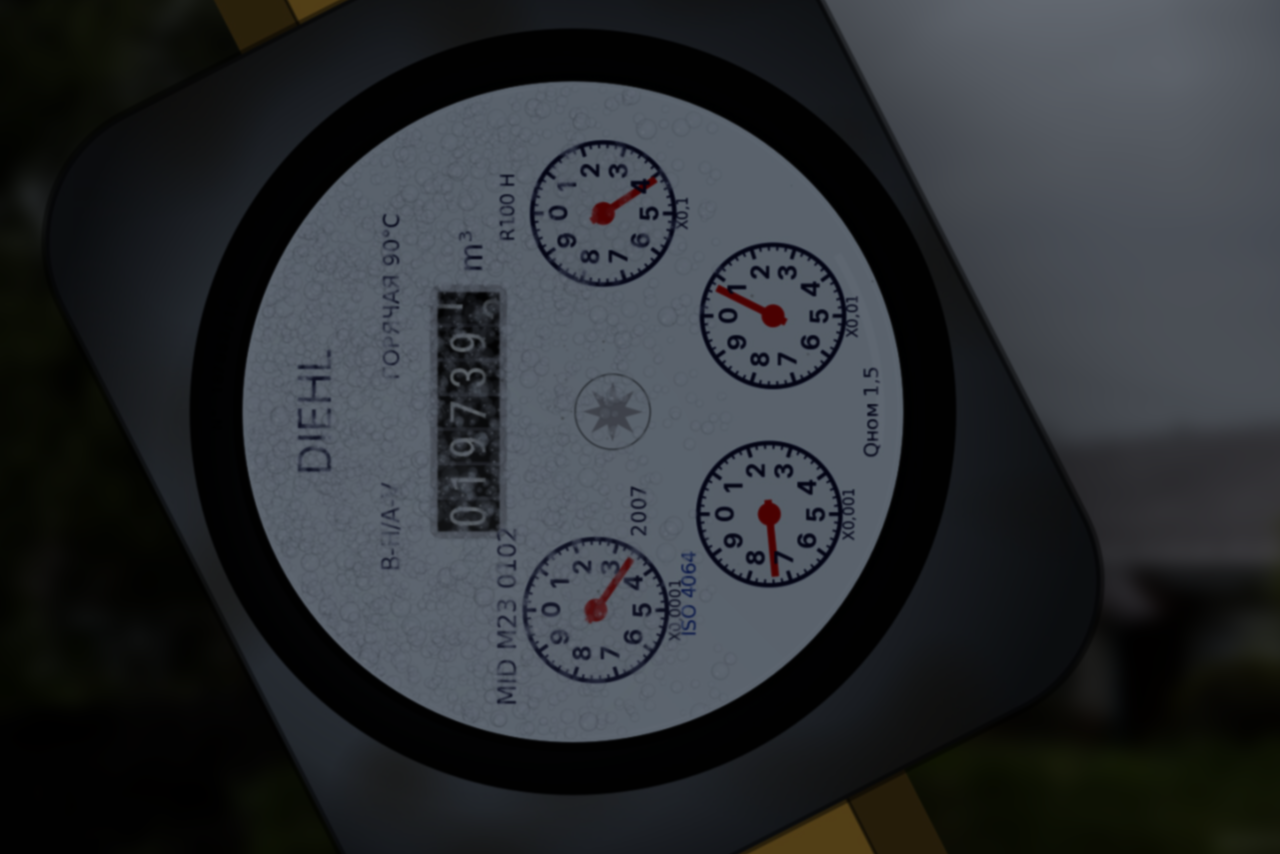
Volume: 197391.4073 m³
